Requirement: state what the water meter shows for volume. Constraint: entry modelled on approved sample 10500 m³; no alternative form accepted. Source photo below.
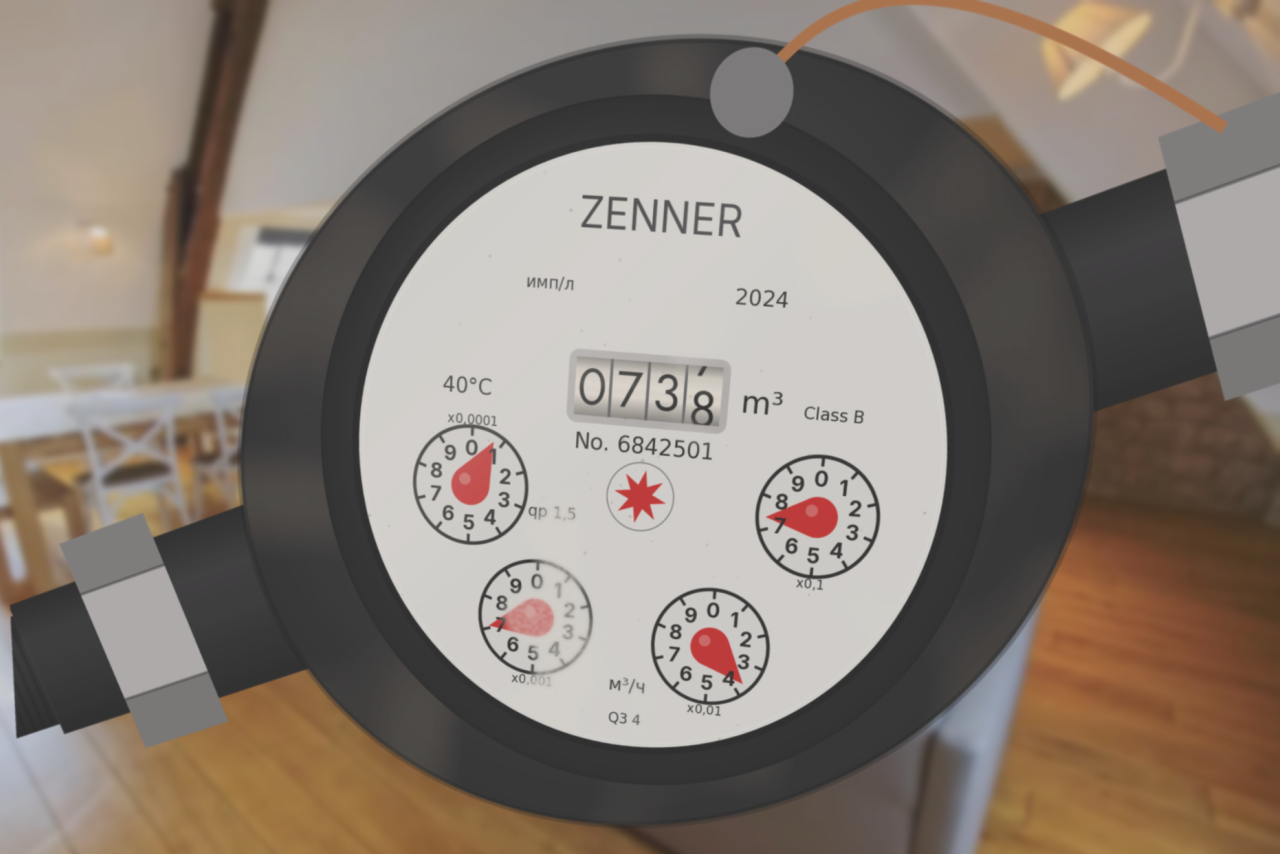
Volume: 737.7370 m³
